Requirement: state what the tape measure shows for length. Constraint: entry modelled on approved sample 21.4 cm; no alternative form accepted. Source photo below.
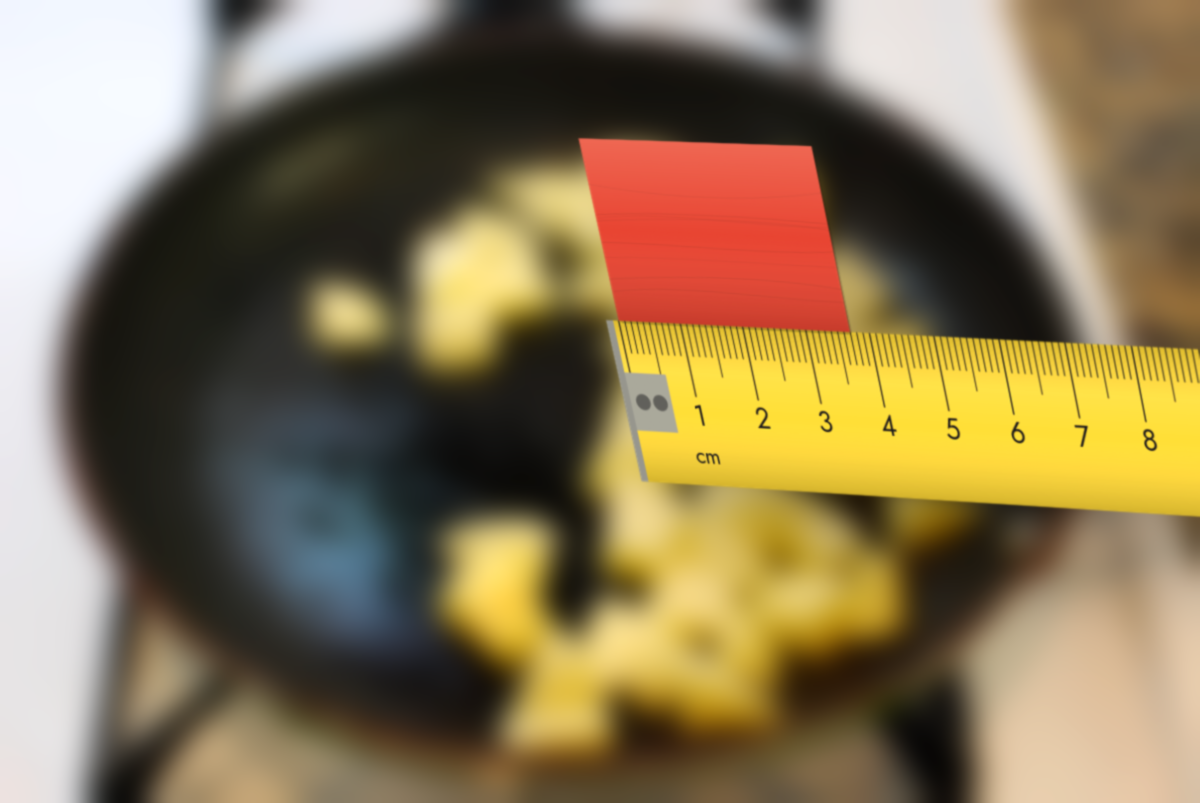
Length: 3.7 cm
